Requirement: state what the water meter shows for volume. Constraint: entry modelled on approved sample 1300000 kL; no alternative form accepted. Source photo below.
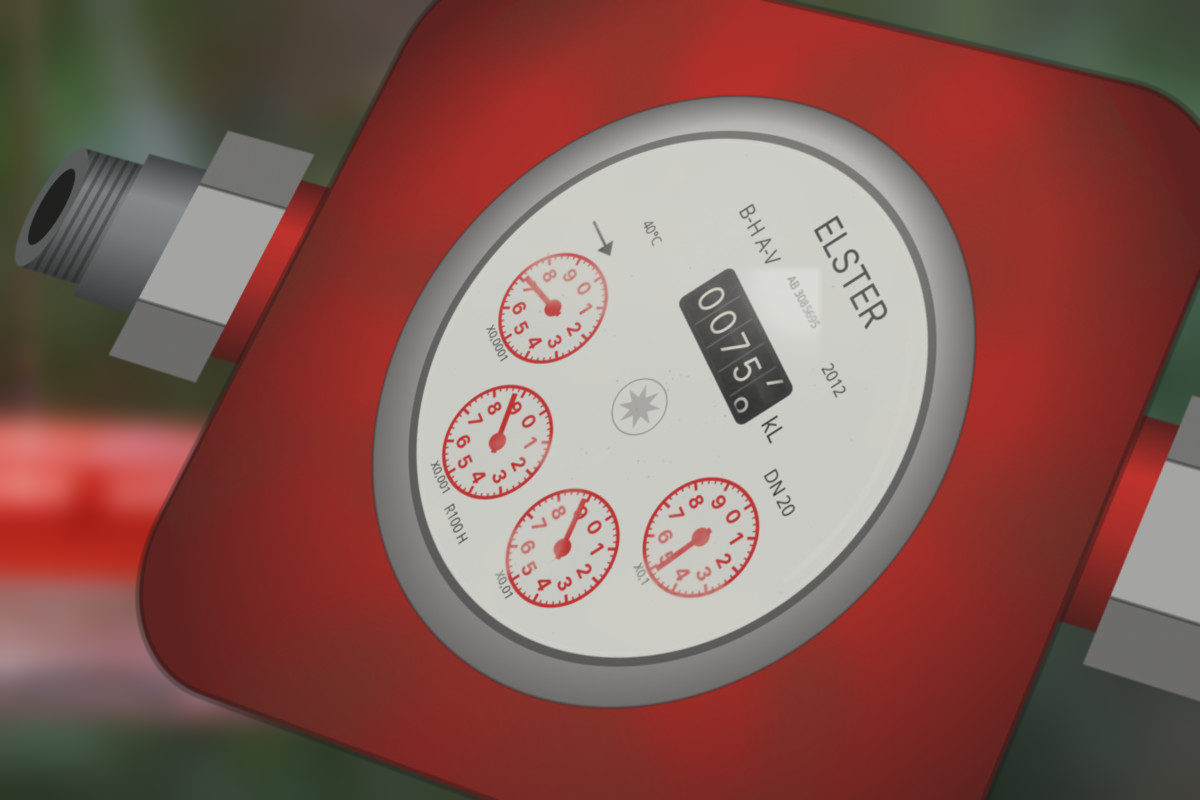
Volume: 757.4887 kL
